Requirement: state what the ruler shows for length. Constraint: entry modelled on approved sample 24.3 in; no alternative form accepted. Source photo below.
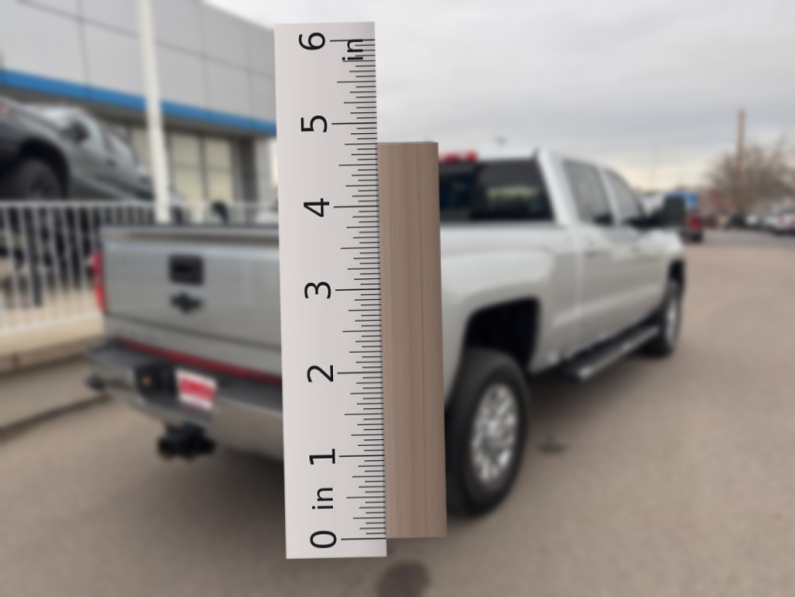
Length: 4.75 in
